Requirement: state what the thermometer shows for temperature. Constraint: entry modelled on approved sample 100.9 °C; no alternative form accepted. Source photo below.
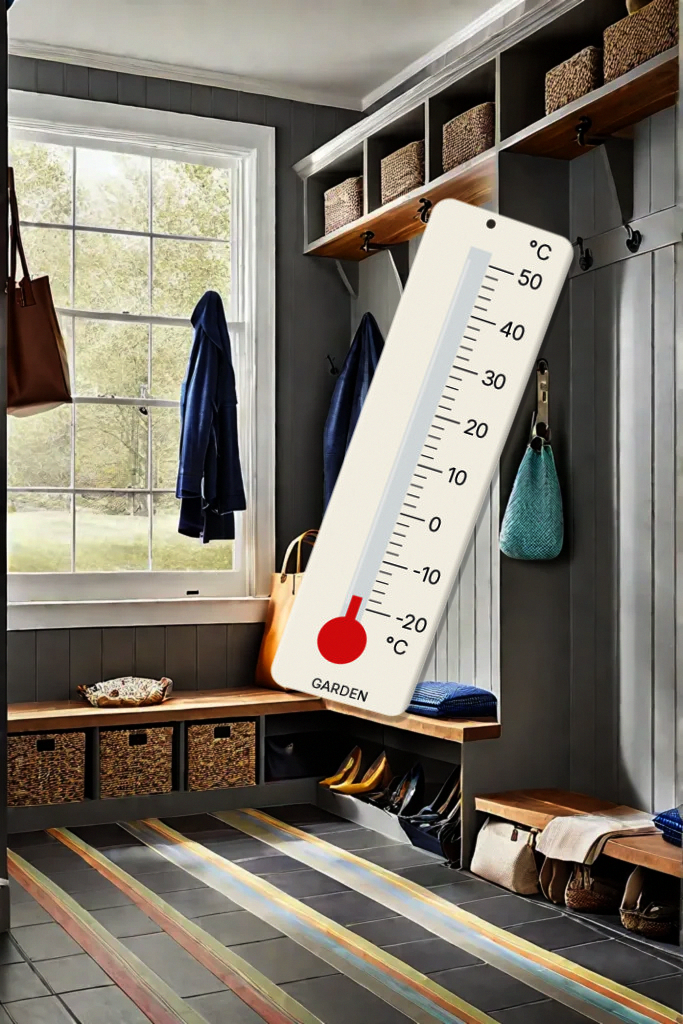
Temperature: -18 °C
